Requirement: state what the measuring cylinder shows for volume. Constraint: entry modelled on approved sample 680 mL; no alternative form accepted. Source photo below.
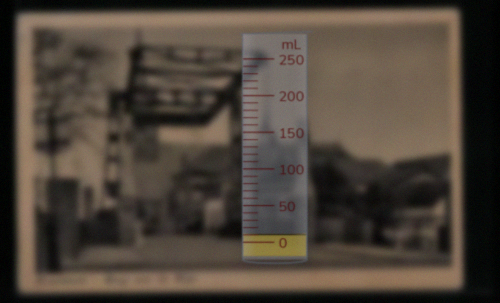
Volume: 10 mL
